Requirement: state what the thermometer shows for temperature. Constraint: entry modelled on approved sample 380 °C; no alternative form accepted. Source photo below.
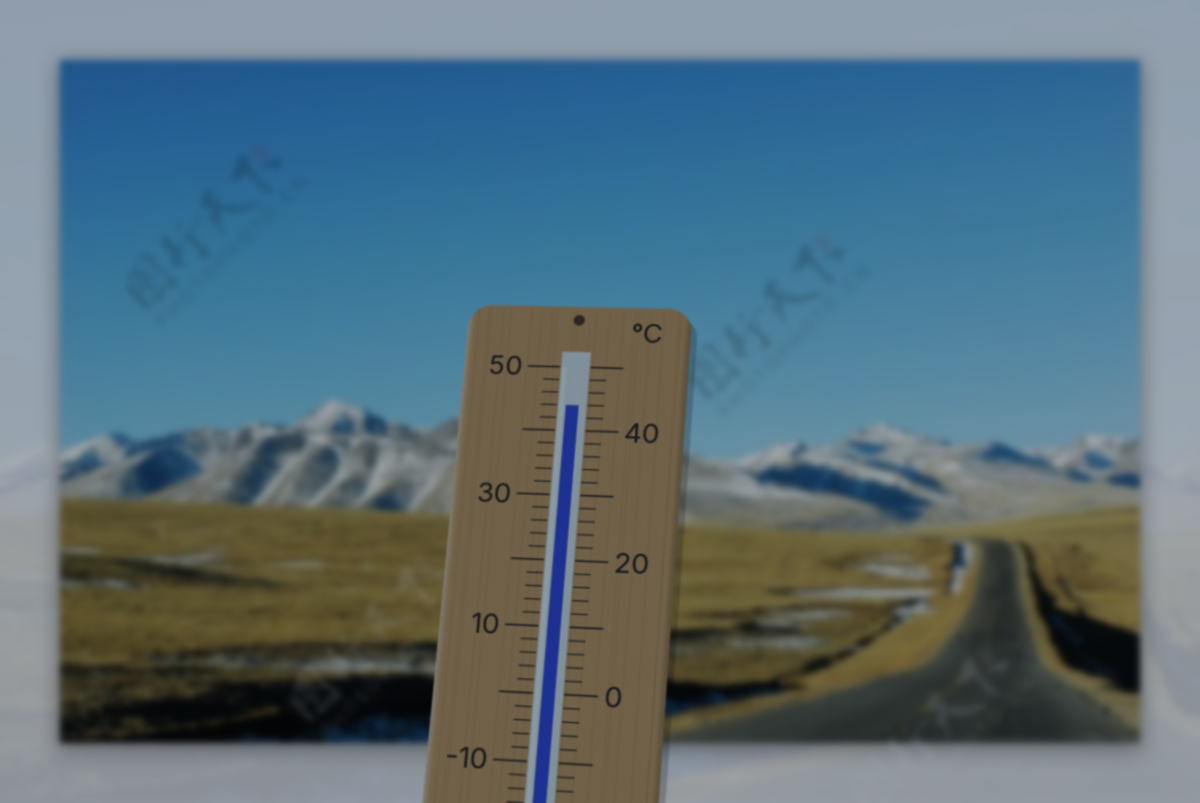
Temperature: 44 °C
